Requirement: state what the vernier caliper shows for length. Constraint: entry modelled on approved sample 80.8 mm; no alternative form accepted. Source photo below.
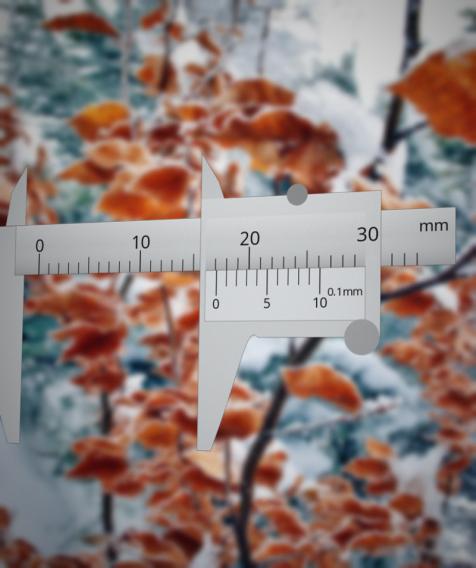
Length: 17.1 mm
